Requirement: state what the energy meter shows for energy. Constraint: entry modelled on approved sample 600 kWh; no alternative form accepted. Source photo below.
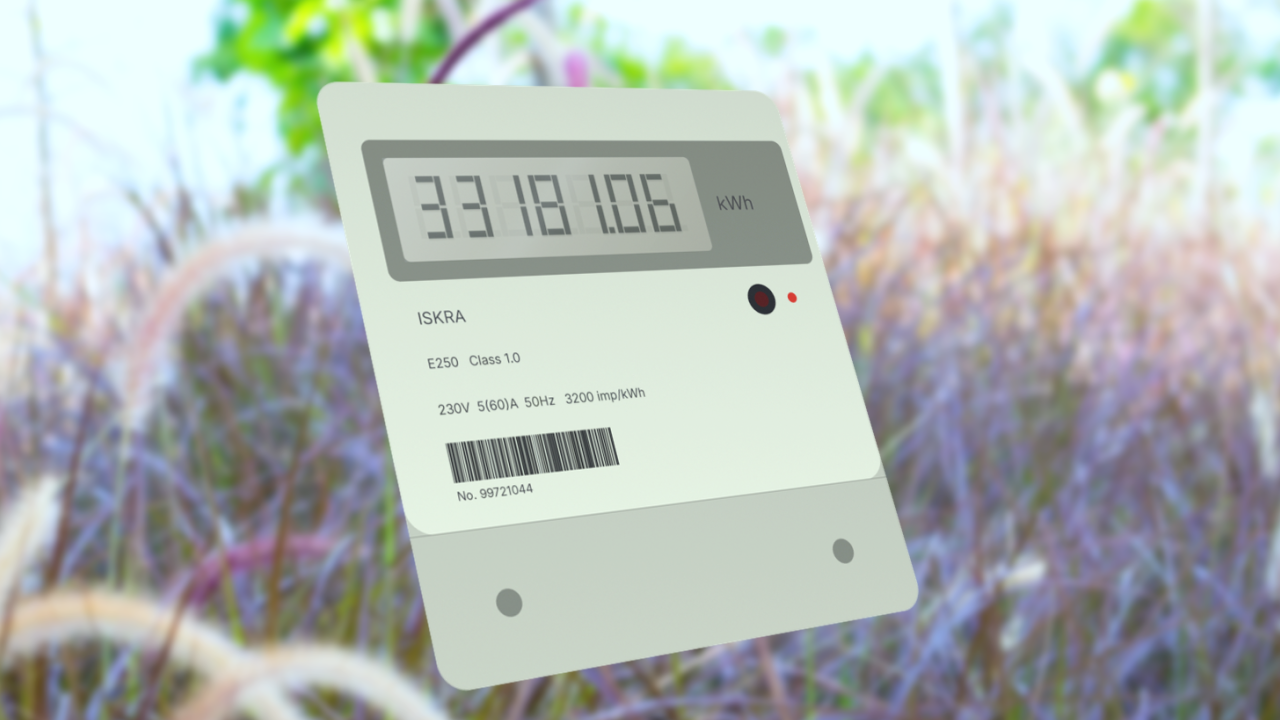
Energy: 33181.06 kWh
